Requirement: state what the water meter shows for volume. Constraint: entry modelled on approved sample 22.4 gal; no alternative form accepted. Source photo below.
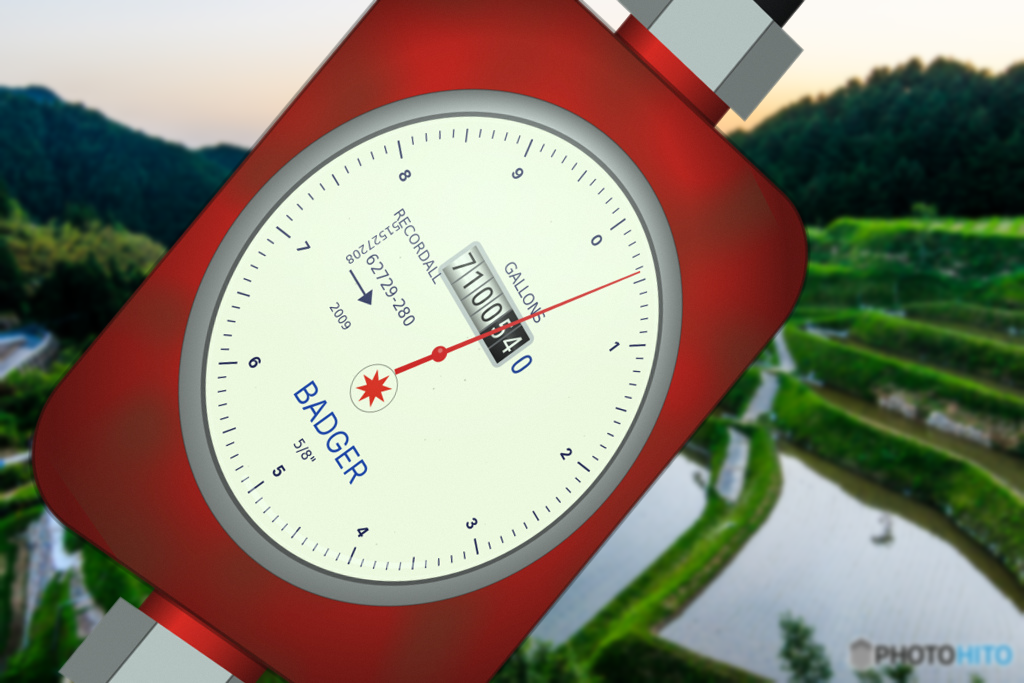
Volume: 7100540.4 gal
